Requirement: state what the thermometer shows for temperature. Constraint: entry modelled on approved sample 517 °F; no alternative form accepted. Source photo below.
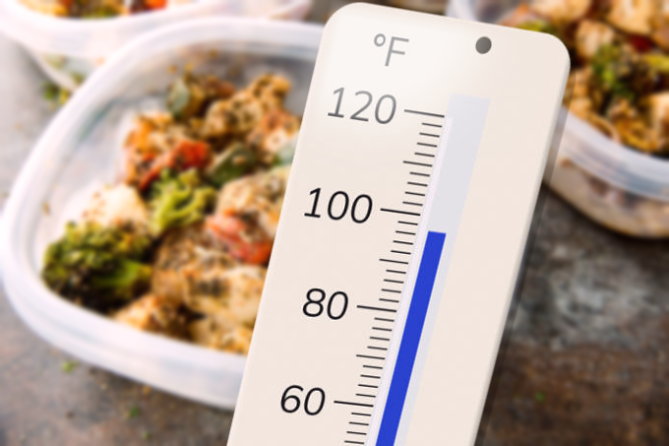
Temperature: 97 °F
